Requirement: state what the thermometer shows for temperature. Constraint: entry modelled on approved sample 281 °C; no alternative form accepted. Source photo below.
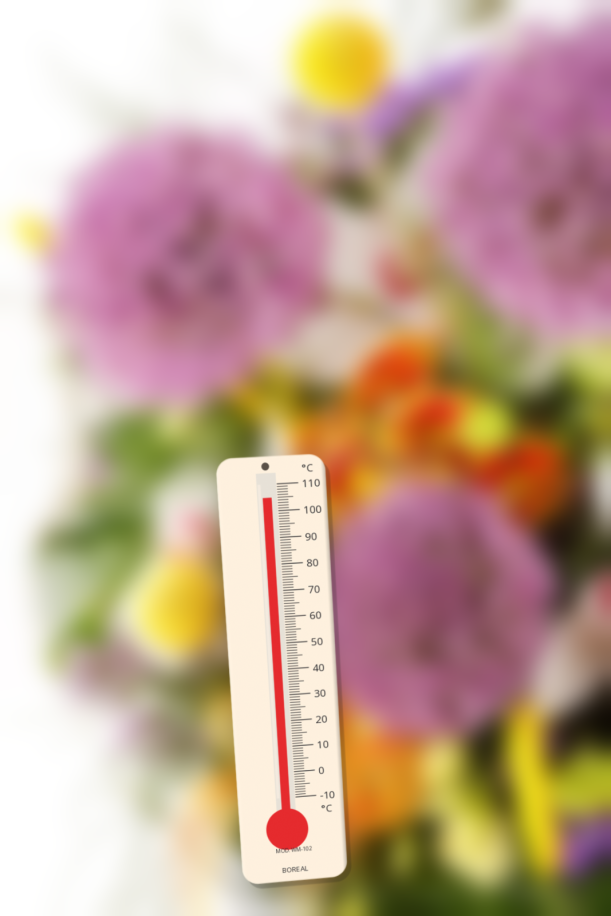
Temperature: 105 °C
